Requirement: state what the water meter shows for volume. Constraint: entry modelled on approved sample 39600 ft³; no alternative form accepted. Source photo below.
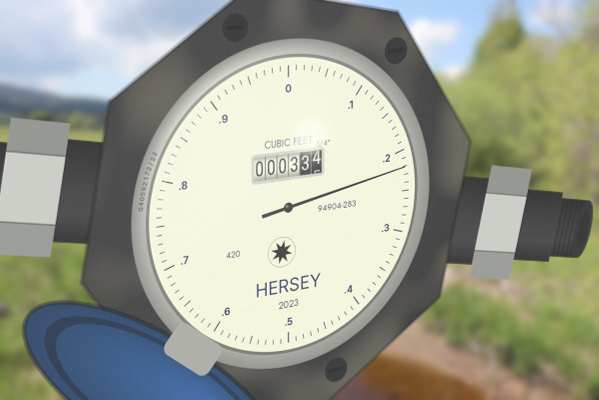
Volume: 334.22 ft³
